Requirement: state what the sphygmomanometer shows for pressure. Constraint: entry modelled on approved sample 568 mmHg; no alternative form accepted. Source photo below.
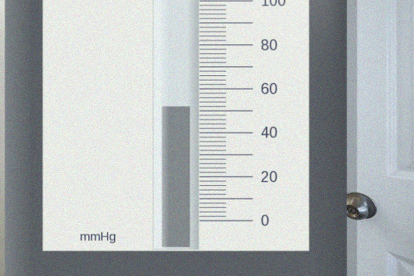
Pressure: 52 mmHg
